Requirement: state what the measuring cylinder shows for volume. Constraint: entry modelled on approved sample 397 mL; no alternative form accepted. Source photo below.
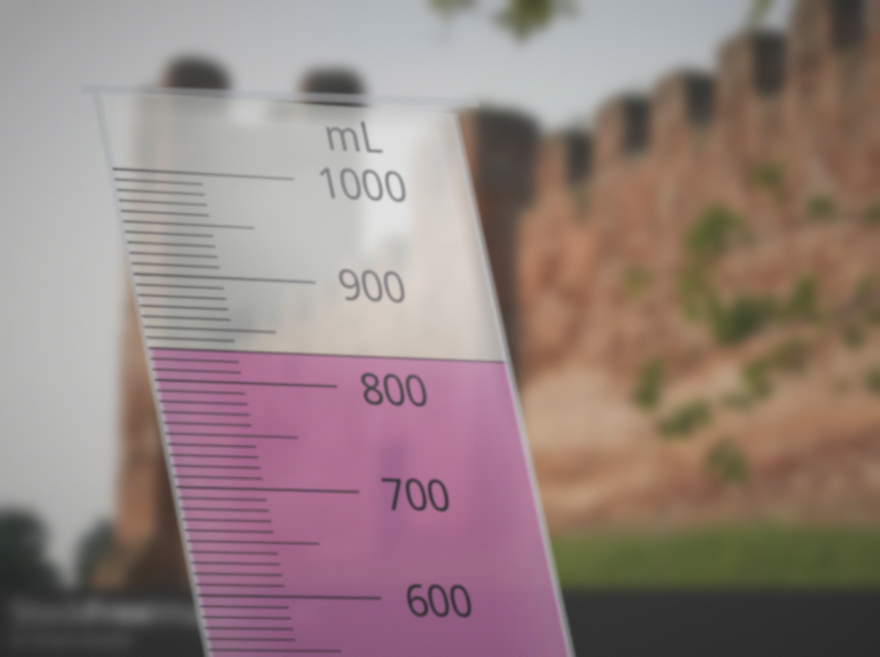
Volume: 830 mL
